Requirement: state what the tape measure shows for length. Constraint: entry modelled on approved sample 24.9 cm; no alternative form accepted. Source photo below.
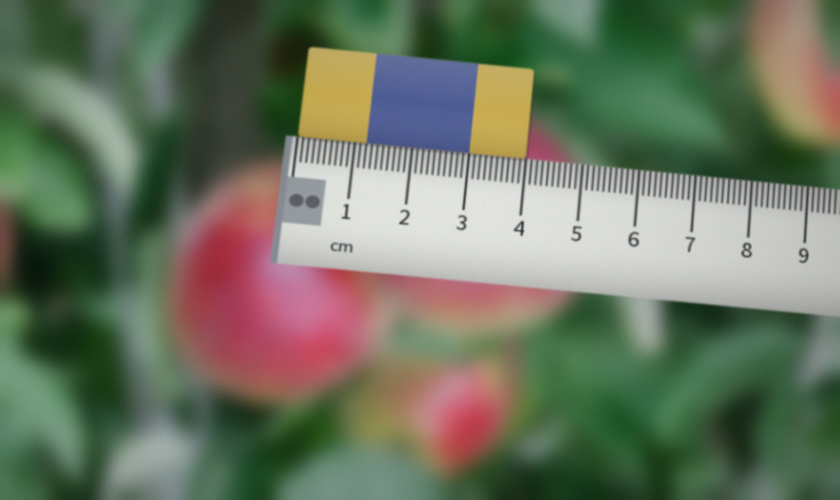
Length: 4 cm
